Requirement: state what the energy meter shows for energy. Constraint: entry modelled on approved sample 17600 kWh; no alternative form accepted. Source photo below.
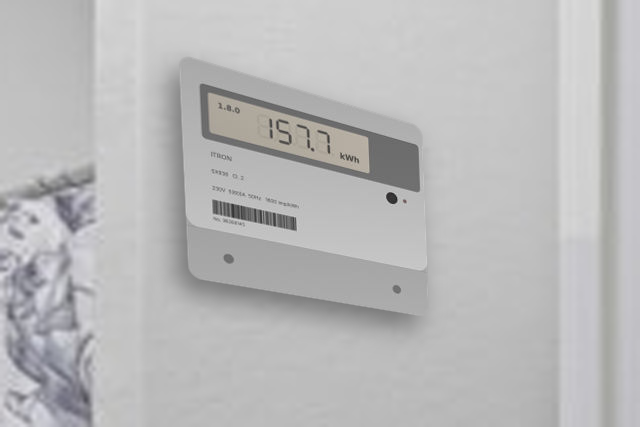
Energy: 157.7 kWh
